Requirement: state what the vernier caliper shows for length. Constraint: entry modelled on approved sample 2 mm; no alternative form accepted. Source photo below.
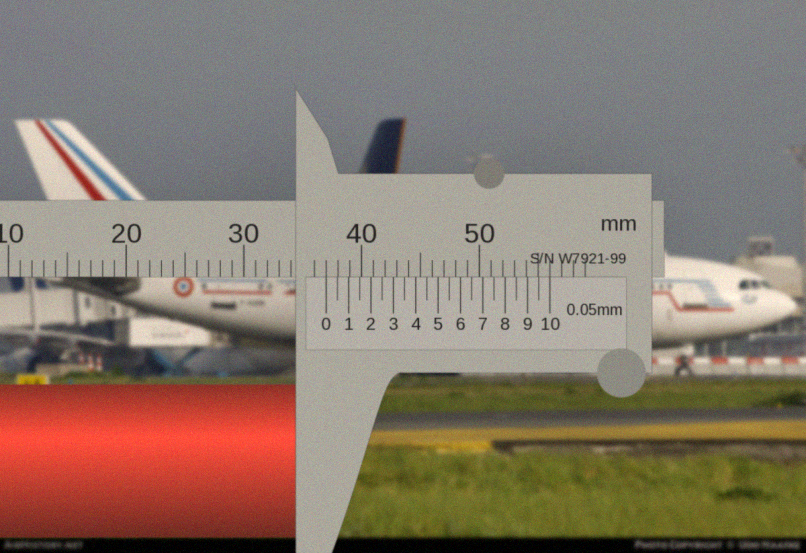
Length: 37.0 mm
